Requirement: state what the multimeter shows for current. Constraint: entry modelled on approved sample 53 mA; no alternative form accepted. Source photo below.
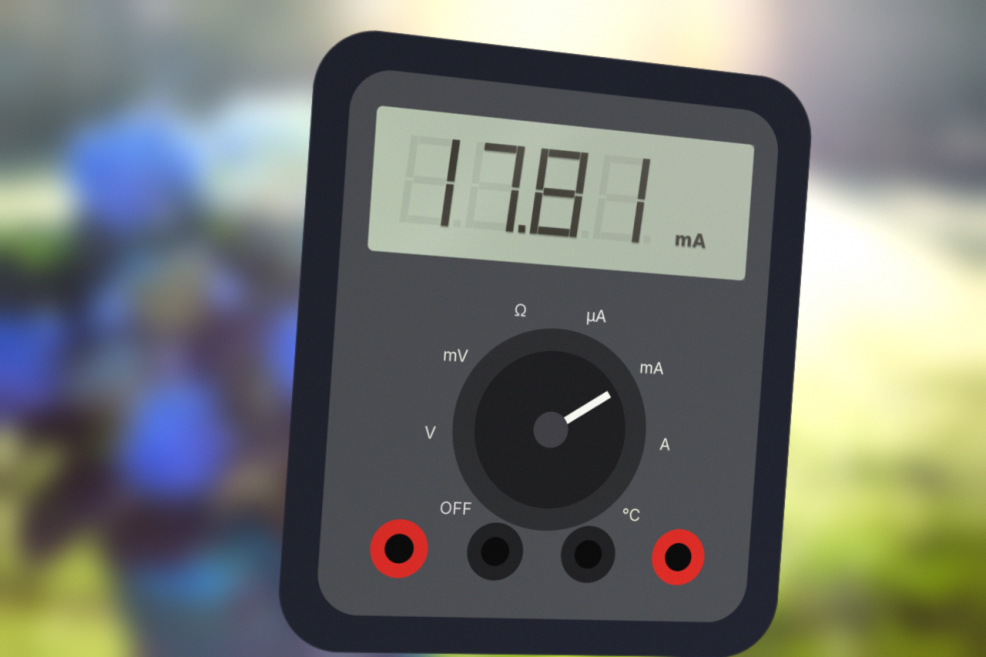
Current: 17.81 mA
